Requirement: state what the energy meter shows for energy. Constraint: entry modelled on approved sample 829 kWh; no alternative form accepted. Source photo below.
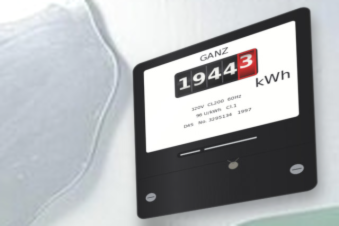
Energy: 1944.3 kWh
